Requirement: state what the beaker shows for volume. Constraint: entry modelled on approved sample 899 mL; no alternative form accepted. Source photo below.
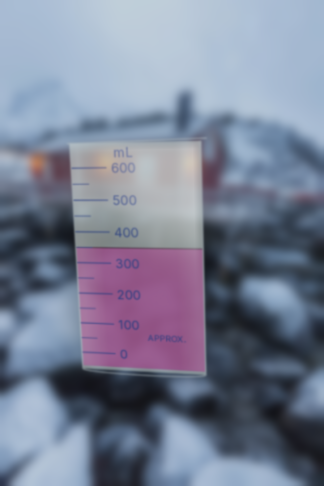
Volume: 350 mL
